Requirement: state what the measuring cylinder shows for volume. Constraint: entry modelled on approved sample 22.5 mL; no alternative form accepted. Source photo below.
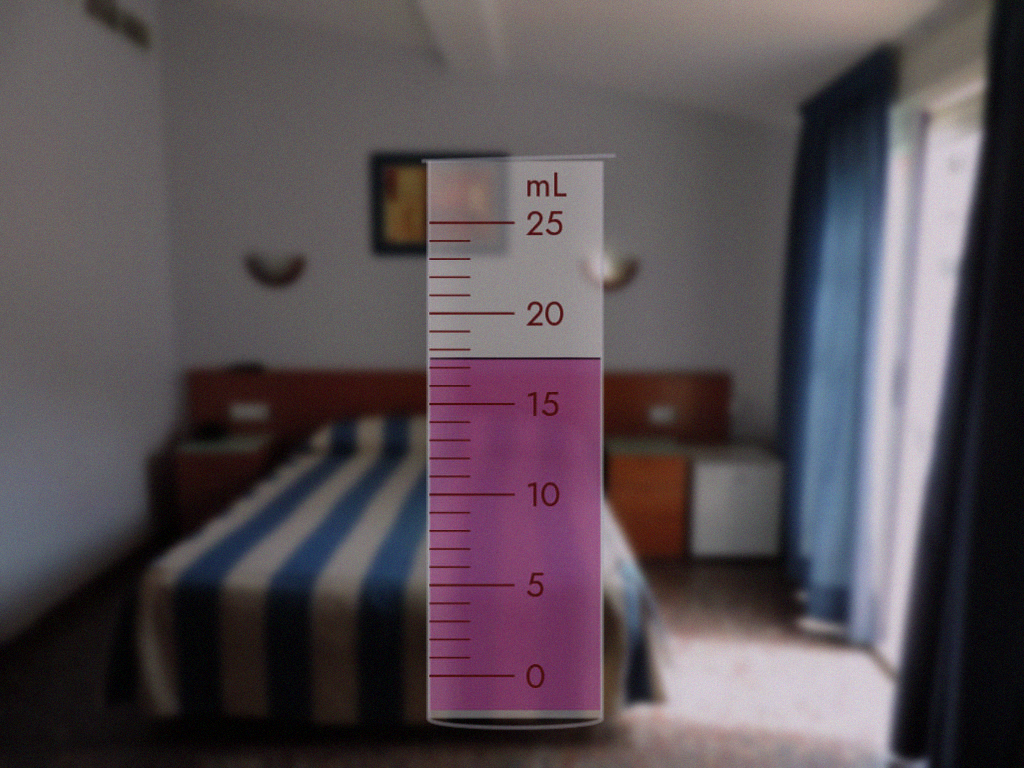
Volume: 17.5 mL
